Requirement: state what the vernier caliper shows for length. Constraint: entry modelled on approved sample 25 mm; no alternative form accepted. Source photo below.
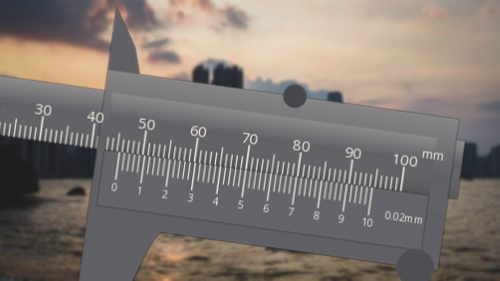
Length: 45.5 mm
